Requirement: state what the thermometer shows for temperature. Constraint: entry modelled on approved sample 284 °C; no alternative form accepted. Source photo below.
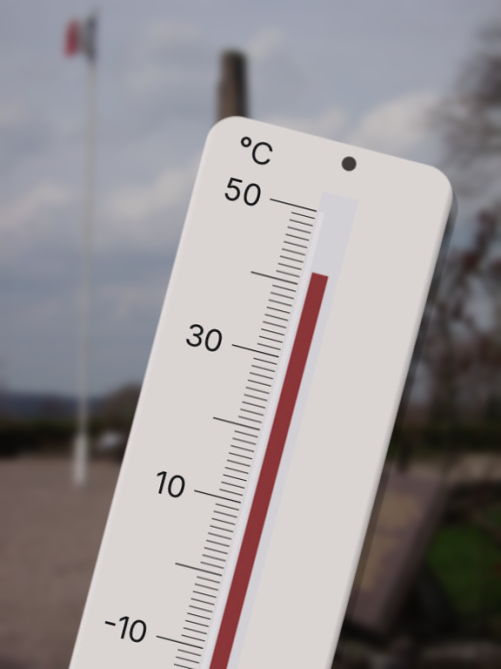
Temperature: 42 °C
